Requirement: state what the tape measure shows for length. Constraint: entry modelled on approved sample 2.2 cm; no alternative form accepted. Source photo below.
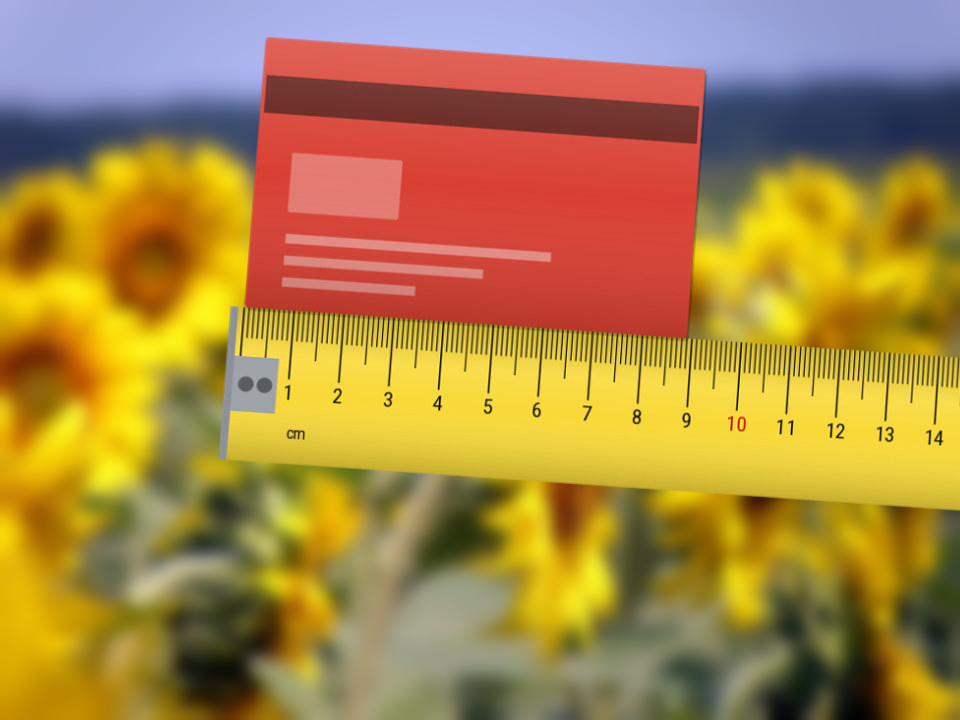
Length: 8.9 cm
